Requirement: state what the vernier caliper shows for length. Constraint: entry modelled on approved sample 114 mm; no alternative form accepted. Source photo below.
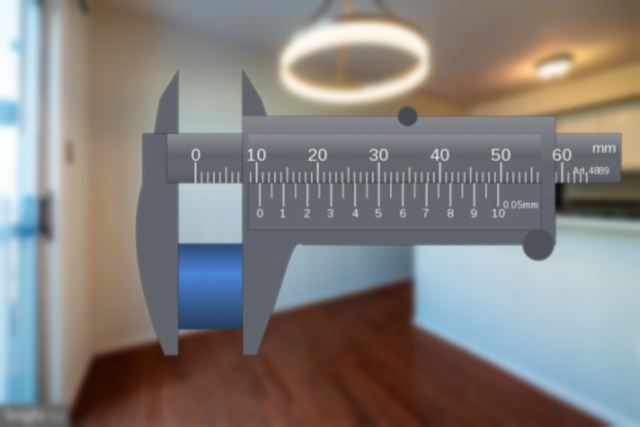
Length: 10.5 mm
